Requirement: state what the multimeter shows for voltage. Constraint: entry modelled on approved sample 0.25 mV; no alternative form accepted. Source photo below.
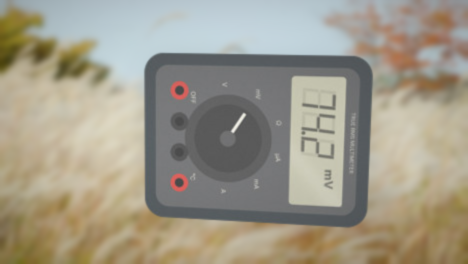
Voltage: 74.2 mV
